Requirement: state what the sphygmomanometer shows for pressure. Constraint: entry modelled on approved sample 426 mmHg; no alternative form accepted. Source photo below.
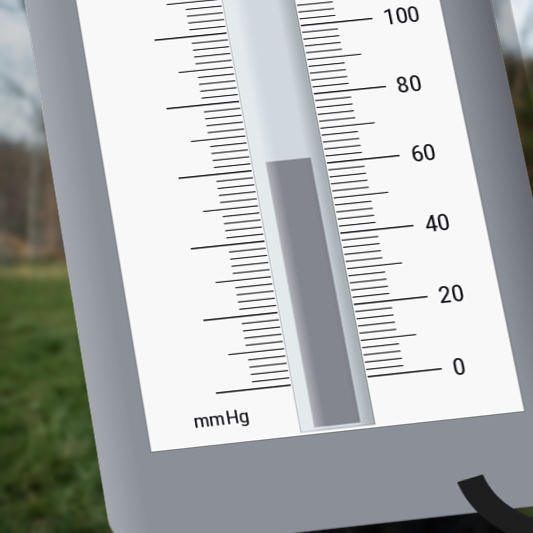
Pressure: 62 mmHg
